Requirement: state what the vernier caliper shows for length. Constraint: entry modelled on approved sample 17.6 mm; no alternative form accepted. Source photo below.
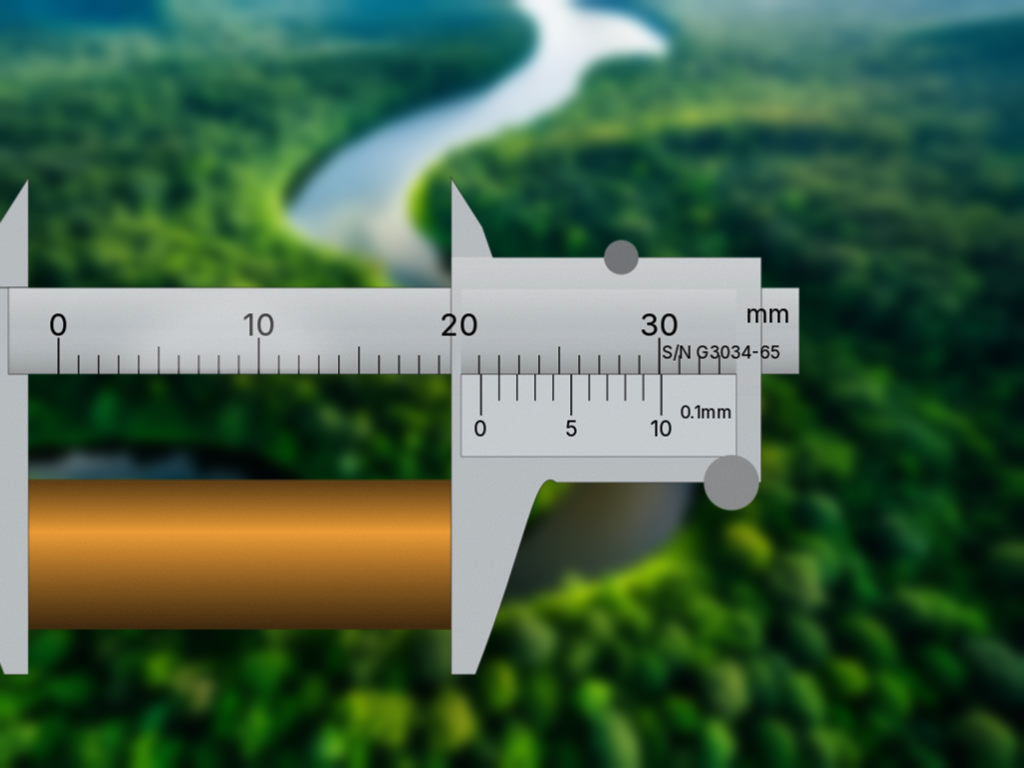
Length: 21.1 mm
